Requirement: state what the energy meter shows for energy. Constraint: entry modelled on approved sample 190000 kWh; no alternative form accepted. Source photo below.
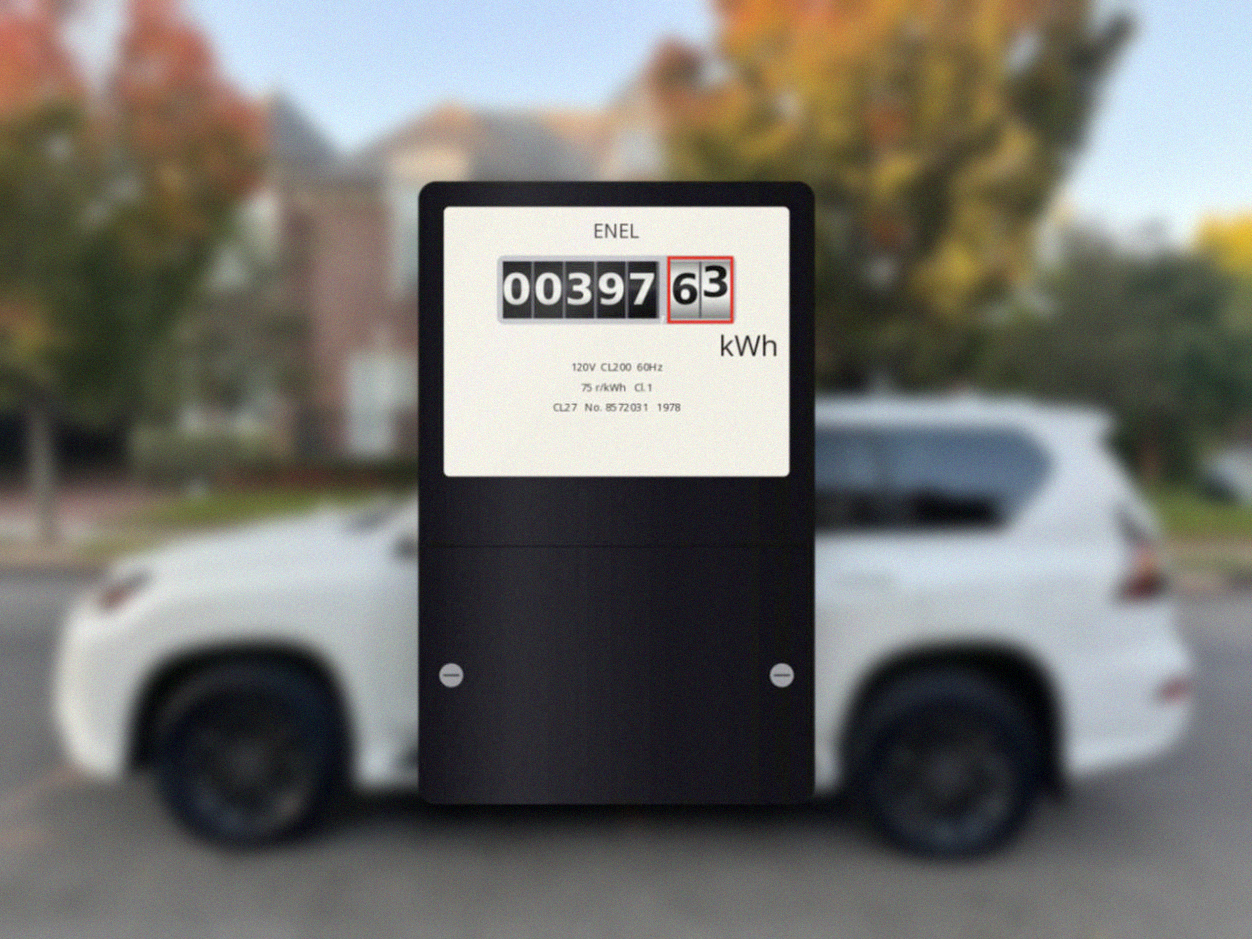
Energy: 397.63 kWh
